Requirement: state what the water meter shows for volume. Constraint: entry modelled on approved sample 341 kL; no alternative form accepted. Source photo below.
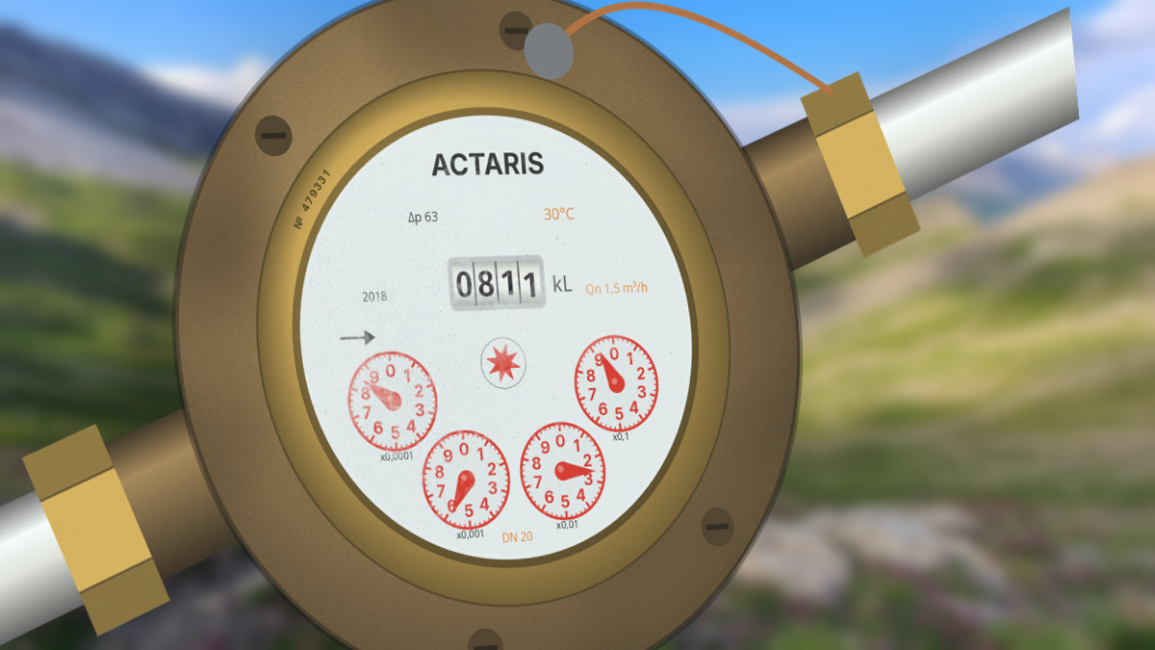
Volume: 810.9258 kL
